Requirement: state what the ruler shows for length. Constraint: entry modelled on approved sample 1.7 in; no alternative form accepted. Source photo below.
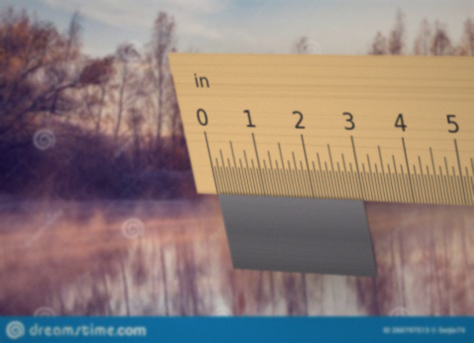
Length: 3 in
